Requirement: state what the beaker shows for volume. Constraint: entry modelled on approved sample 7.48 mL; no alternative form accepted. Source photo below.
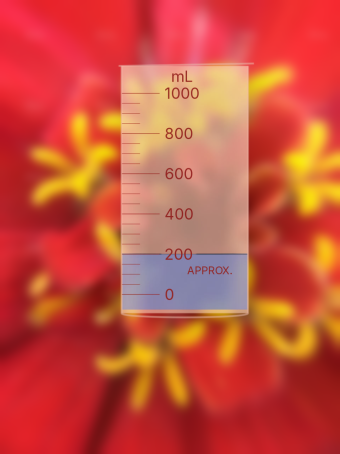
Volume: 200 mL
